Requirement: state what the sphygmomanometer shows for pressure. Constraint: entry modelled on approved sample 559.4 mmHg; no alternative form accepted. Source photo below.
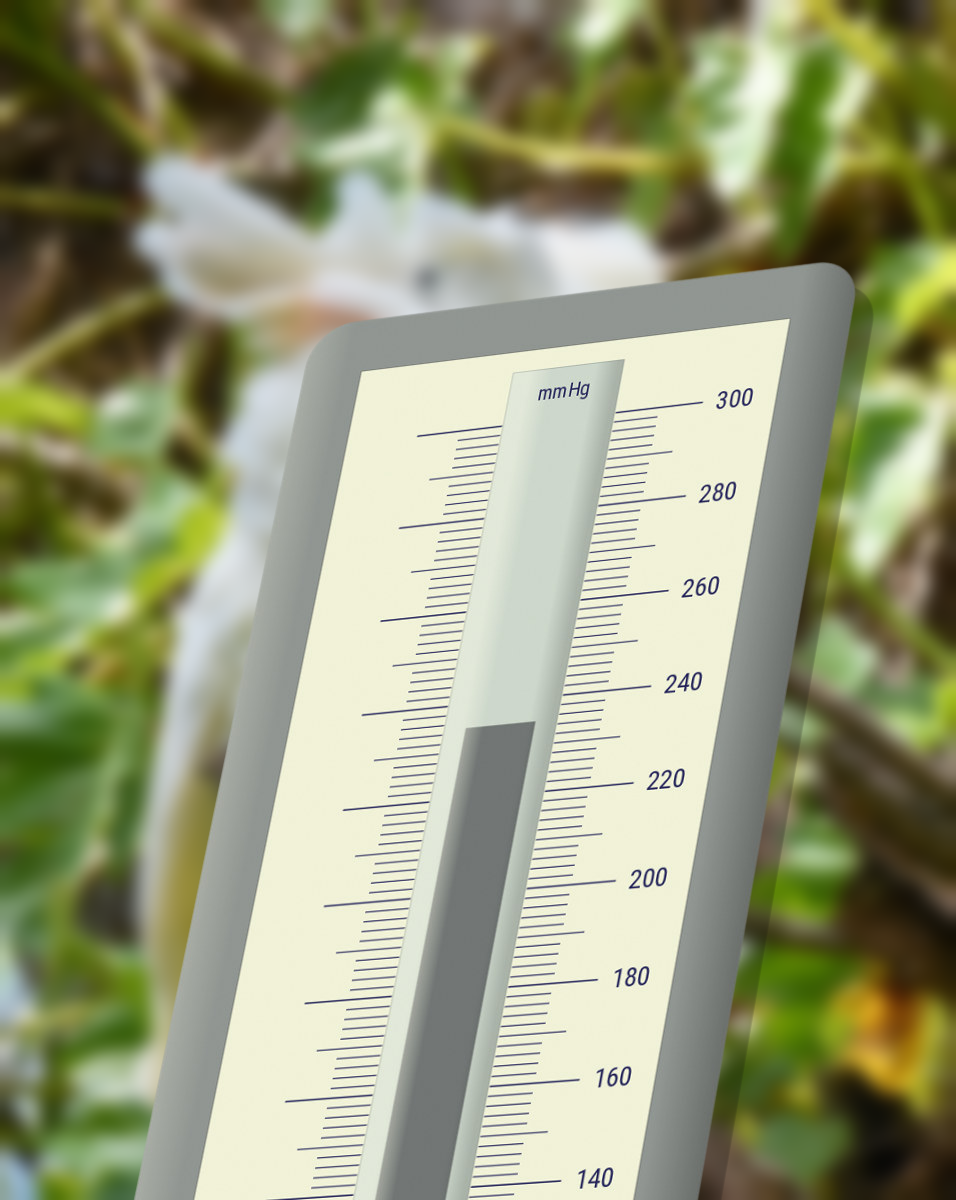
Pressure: 235 mmHg
